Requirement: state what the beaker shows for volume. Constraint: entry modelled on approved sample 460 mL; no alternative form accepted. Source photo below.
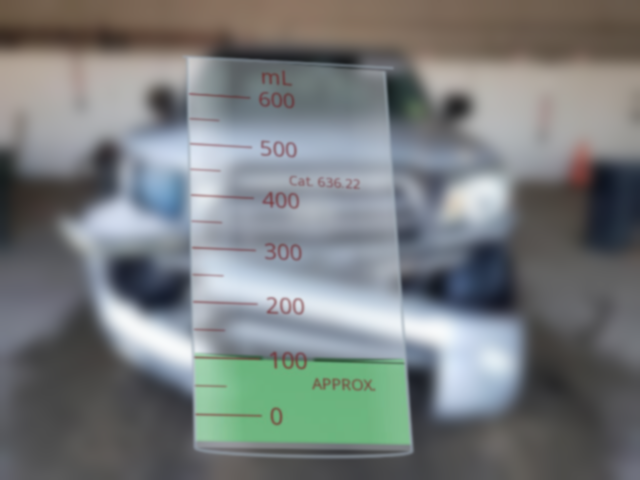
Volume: 100 mL
